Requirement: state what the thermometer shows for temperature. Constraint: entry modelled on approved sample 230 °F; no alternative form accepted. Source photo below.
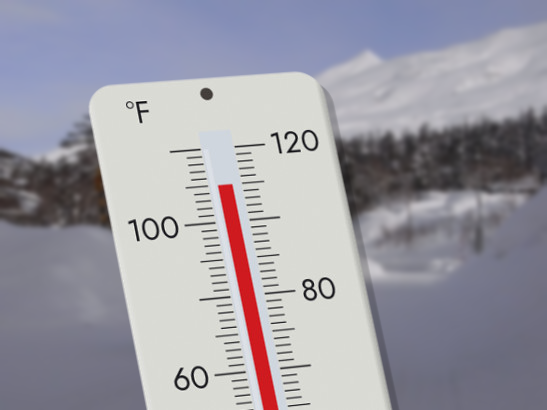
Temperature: 110 °F
